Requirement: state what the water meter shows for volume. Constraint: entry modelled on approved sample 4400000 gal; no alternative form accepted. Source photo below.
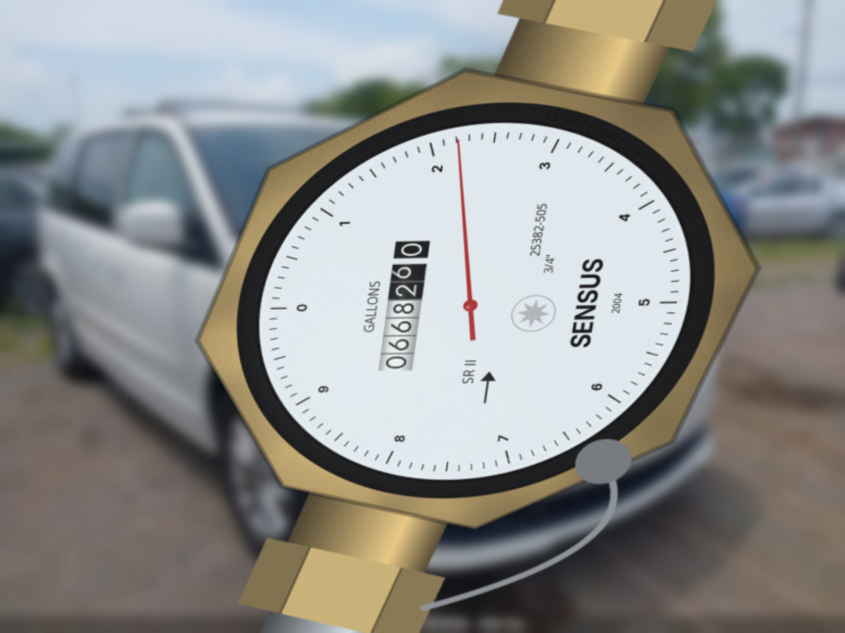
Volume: 668262.2 gal
